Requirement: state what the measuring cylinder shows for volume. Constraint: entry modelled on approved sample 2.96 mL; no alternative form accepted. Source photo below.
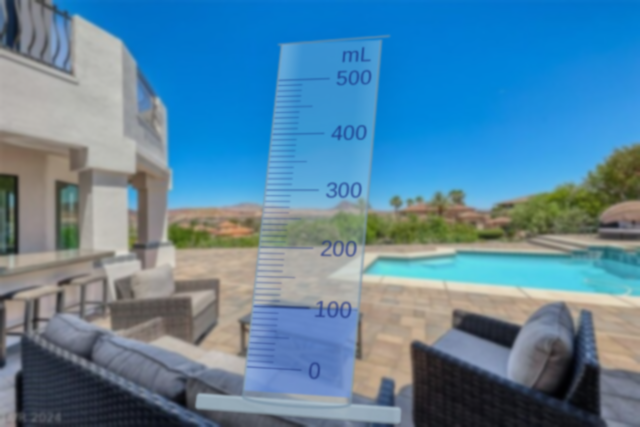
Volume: 100 mL
